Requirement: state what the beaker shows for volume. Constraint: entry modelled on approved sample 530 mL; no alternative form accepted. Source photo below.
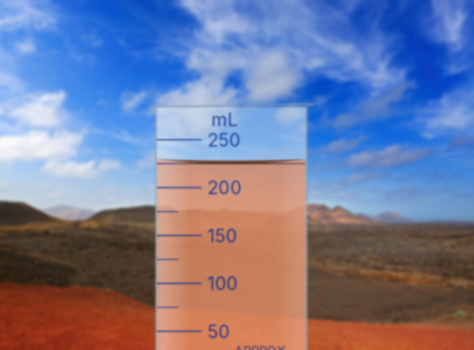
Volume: 225 mL
